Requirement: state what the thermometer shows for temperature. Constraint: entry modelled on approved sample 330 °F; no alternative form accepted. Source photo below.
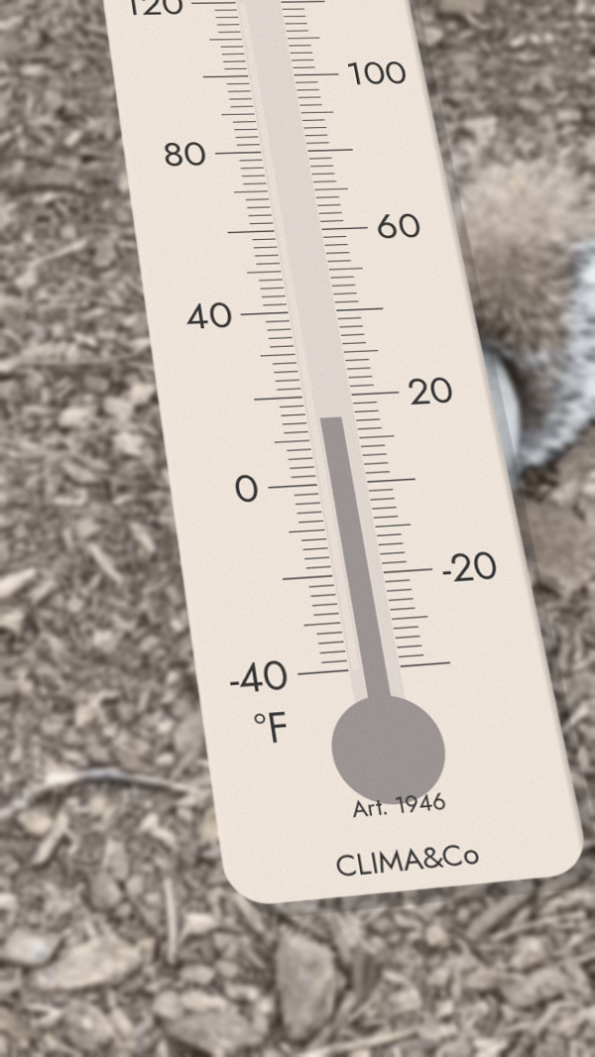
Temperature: 15 °F
